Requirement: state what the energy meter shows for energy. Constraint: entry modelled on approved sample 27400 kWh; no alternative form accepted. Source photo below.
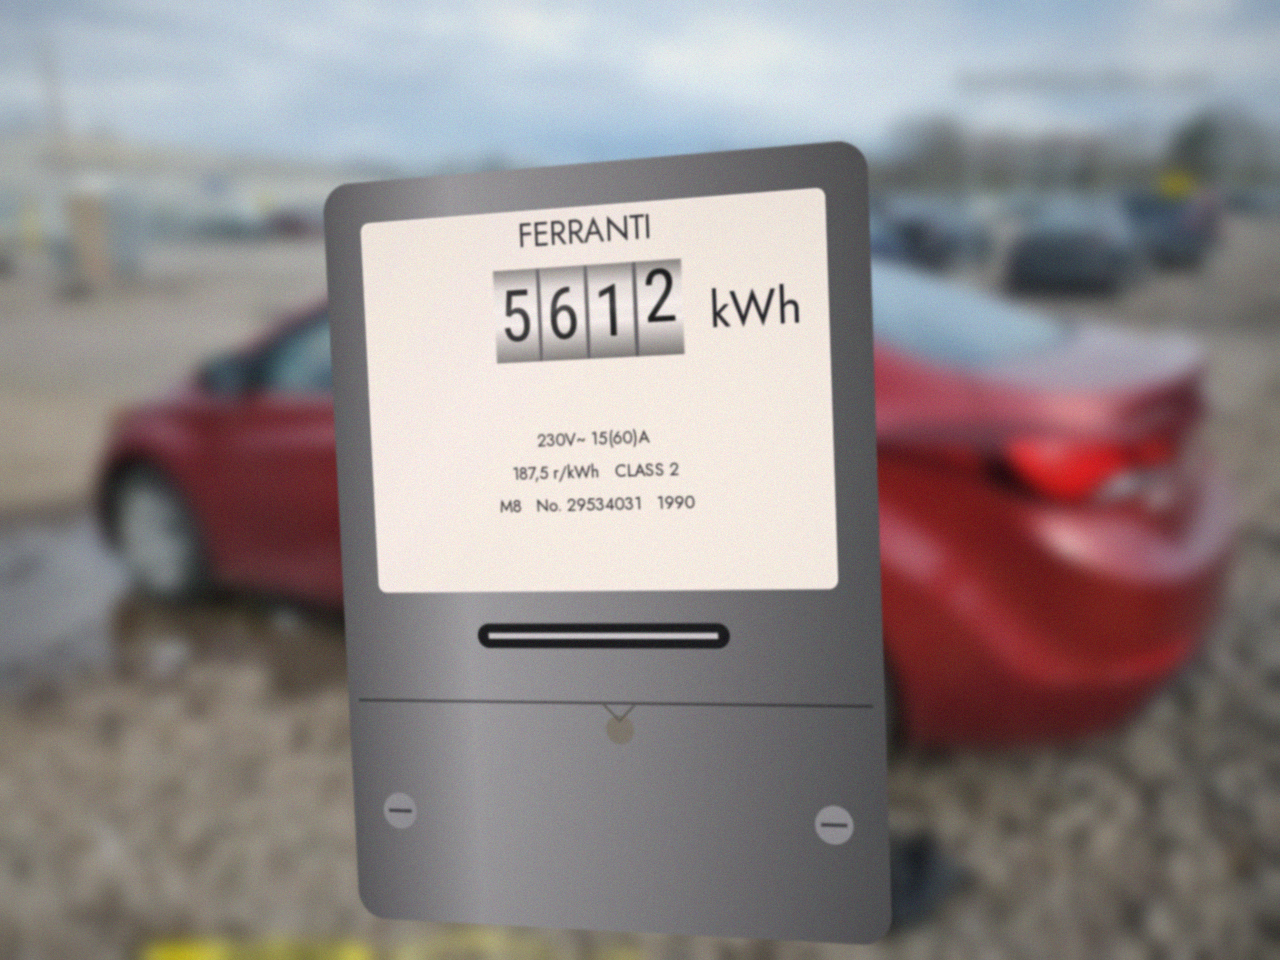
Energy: 5612 kWh
